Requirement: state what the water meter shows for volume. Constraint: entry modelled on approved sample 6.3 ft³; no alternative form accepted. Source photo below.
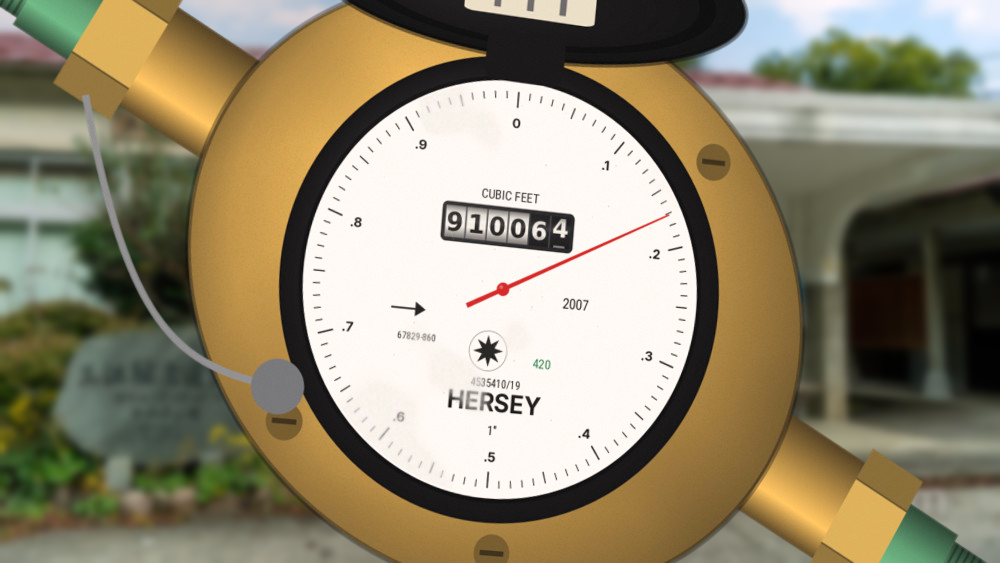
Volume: 910064.17 ft³
